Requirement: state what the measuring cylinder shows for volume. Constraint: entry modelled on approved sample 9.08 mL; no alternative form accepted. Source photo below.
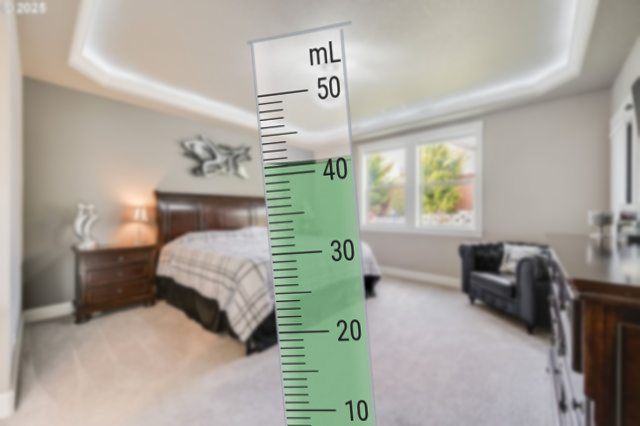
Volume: 41 mL
